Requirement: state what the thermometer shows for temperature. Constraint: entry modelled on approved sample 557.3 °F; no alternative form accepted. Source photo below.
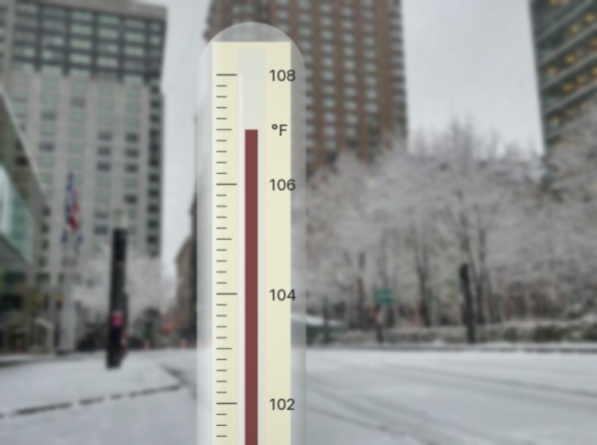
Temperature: 107 °F
